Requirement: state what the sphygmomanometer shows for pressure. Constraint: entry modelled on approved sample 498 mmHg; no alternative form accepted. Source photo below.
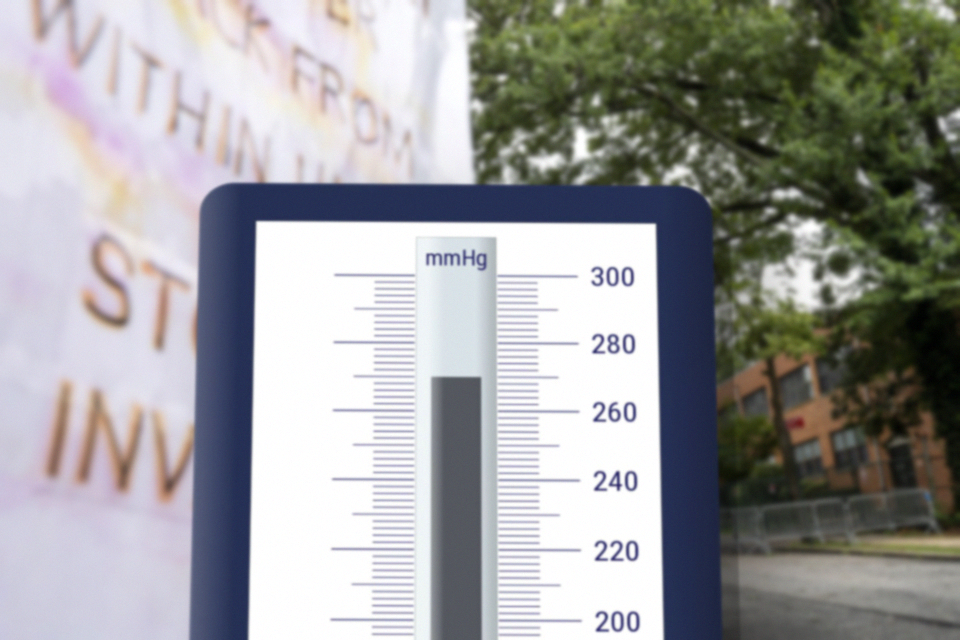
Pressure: 270 mmHg
